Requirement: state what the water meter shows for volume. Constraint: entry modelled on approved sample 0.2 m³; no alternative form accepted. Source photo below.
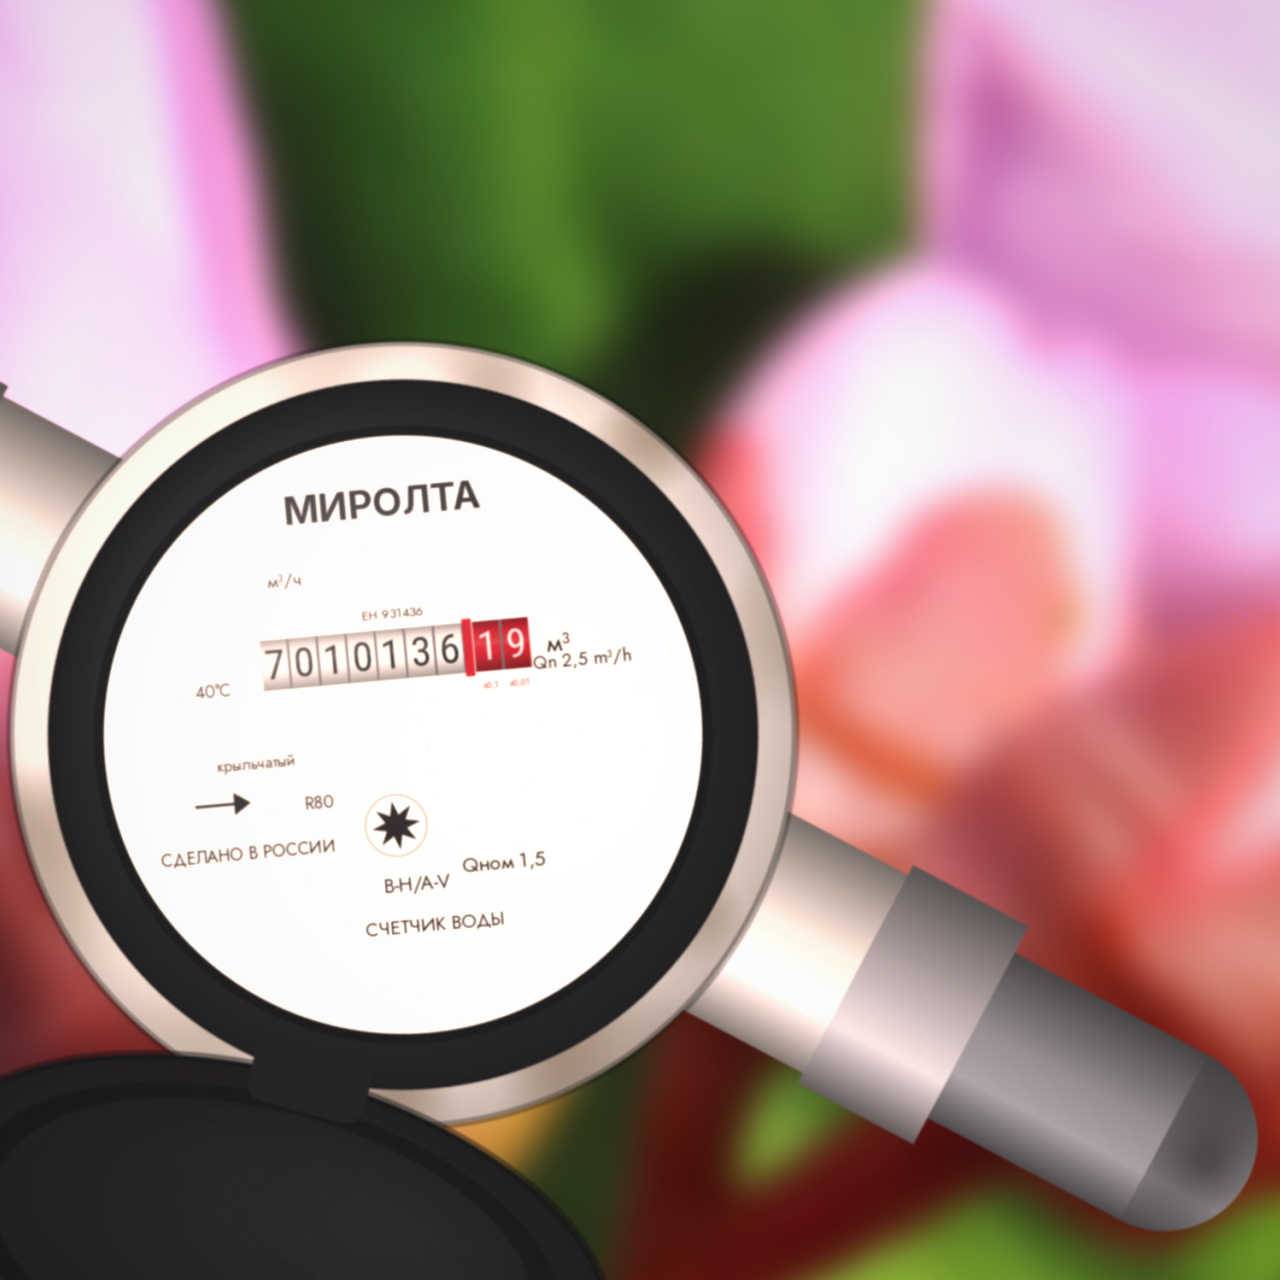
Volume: 7010136.19 m³
